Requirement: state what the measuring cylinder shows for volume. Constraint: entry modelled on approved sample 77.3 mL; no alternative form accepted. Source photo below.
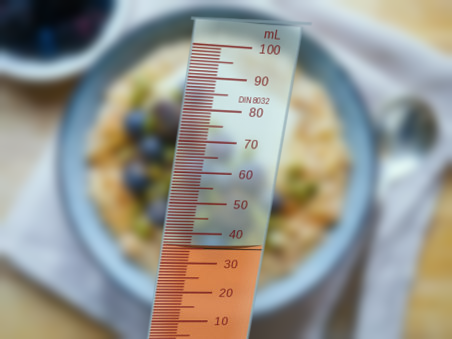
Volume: 35 mL
